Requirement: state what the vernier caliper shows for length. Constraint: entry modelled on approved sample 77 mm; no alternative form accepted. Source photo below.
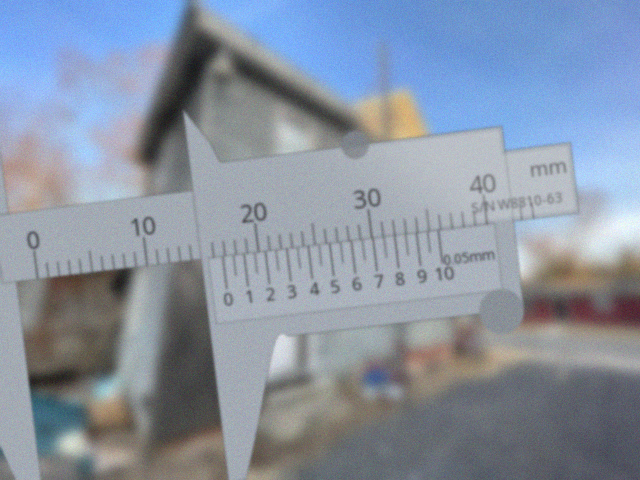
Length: 16.8 mm
